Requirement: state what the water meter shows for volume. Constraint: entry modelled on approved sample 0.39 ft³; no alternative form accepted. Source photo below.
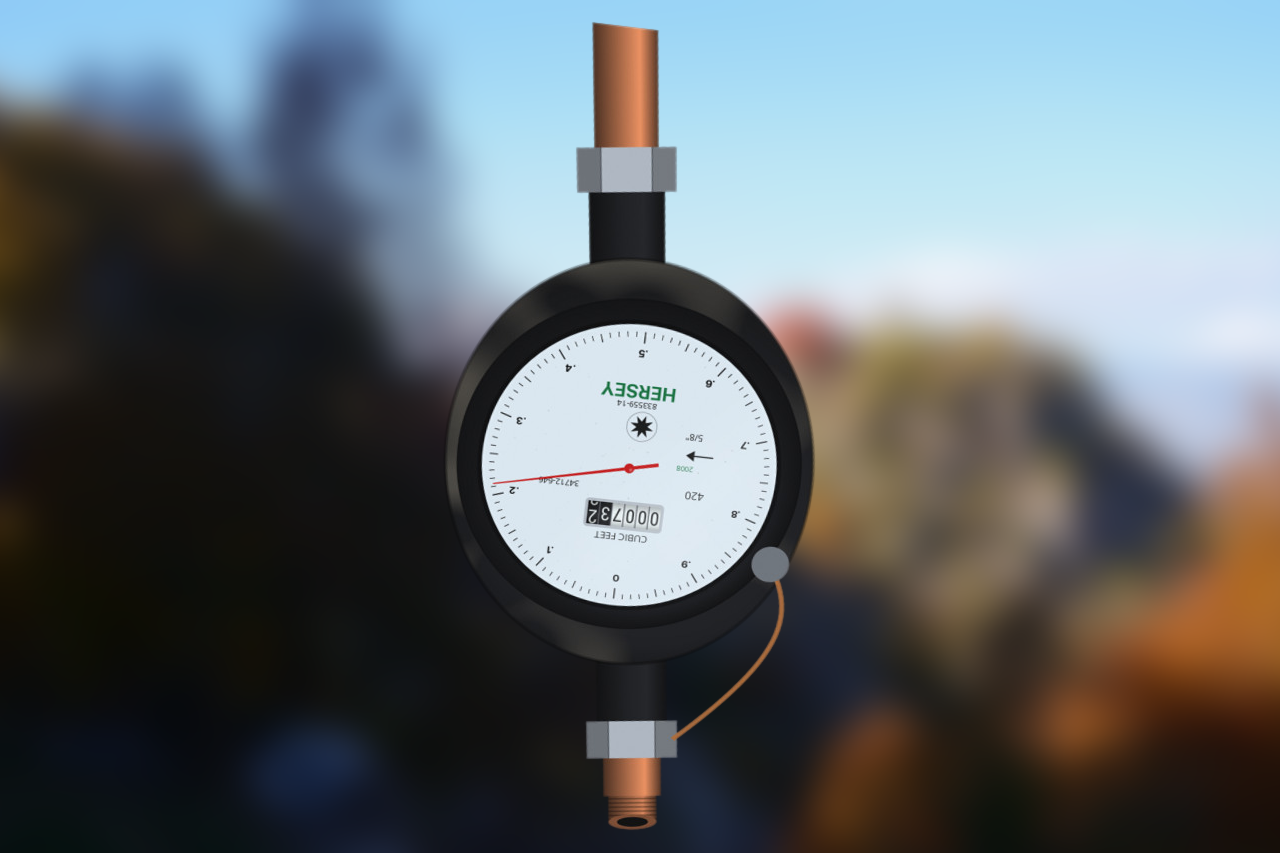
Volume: 732.21 ft³
